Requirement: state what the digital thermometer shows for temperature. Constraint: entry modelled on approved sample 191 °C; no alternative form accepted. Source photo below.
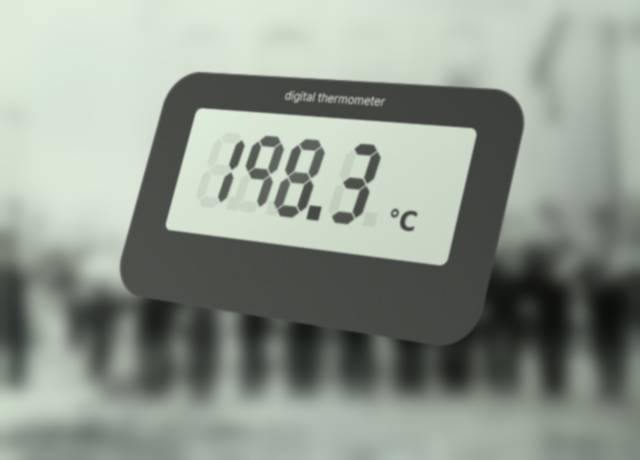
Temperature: 198.3 °C
